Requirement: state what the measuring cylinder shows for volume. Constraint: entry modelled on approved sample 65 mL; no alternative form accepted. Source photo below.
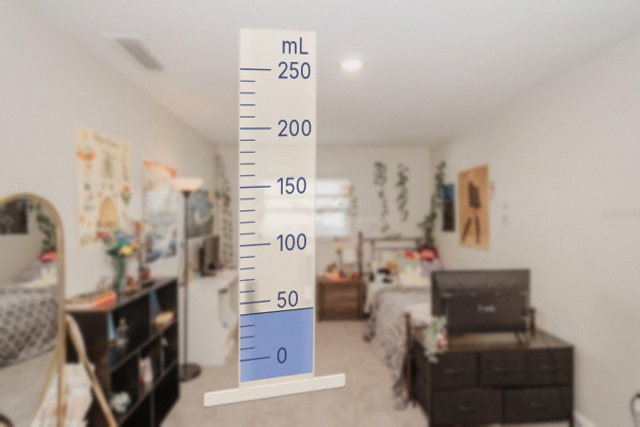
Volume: 40 mL
